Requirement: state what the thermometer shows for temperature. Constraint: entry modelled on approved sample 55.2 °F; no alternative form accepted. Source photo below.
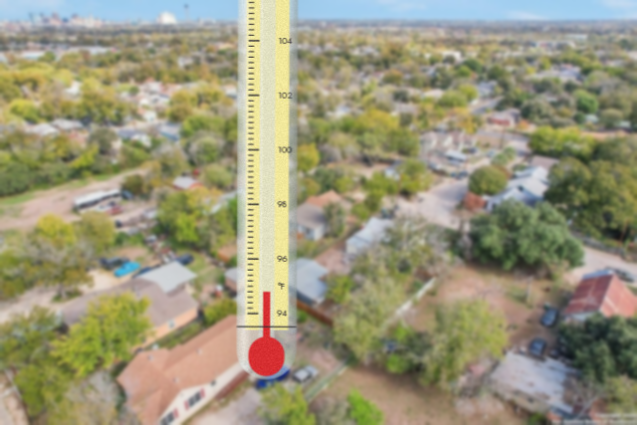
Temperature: 94.8 °F
